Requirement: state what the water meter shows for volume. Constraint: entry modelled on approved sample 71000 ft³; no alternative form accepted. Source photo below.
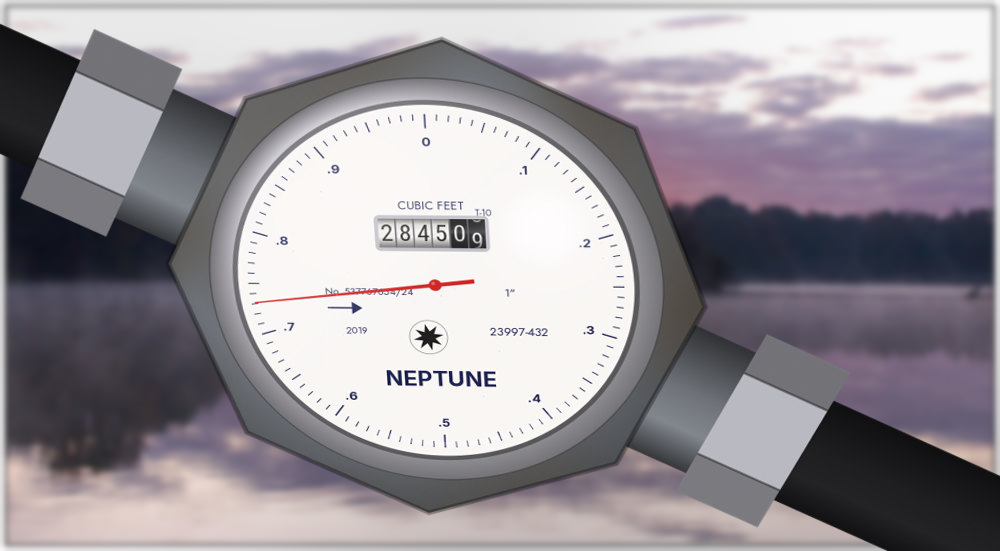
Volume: 284508.73 ft³
